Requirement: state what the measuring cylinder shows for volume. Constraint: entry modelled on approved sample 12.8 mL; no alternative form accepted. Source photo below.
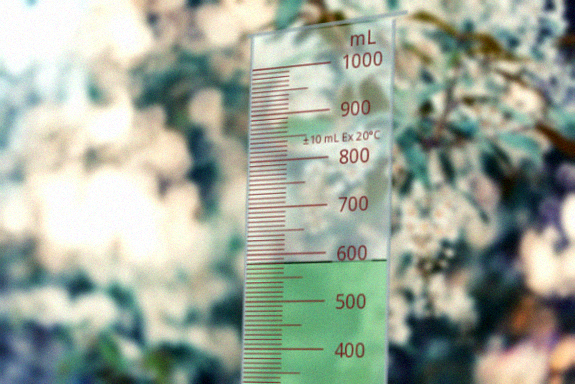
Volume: 580 mL
